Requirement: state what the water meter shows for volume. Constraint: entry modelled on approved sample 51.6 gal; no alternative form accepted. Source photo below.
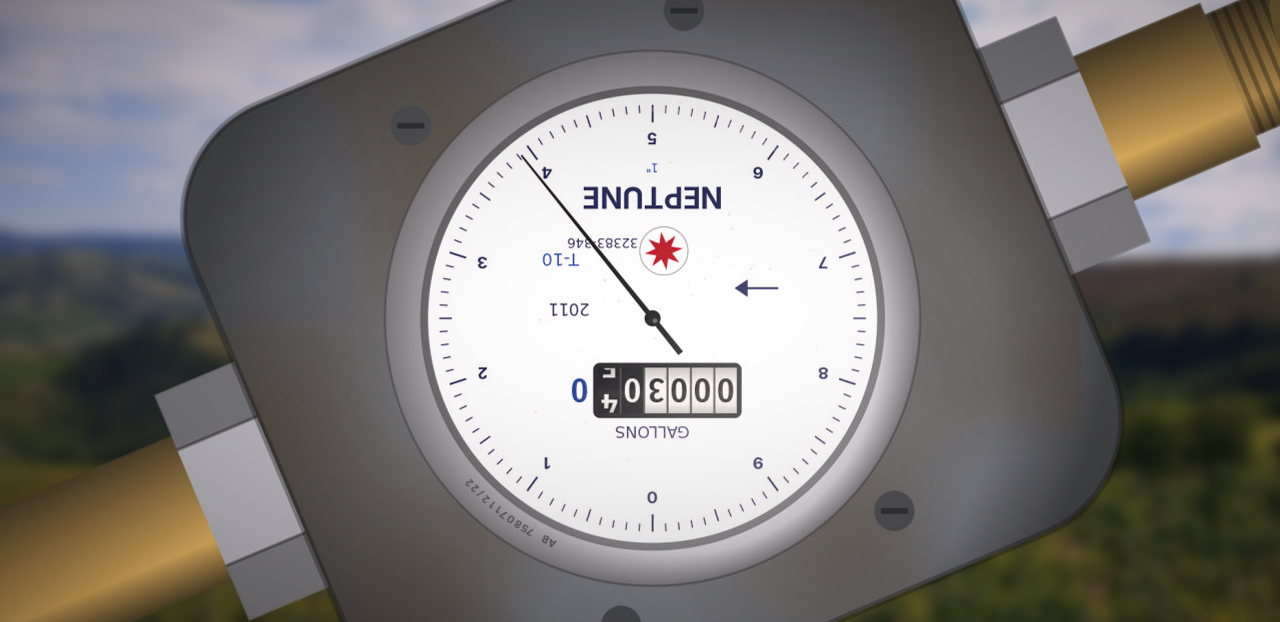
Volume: 3043.9 gal
